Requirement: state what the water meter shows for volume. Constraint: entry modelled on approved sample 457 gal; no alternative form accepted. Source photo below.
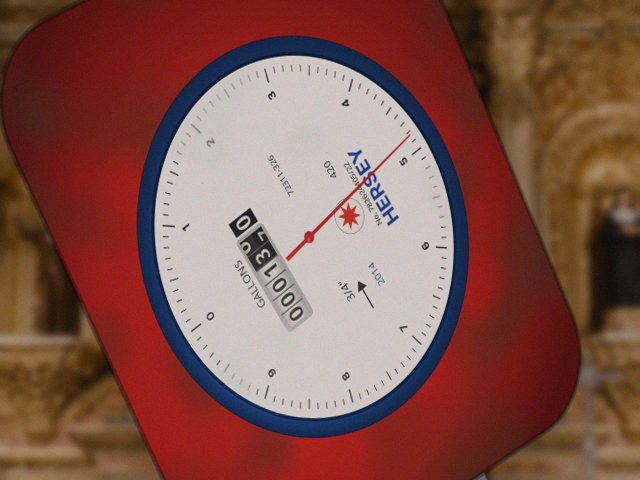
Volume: 1364.8 gal
